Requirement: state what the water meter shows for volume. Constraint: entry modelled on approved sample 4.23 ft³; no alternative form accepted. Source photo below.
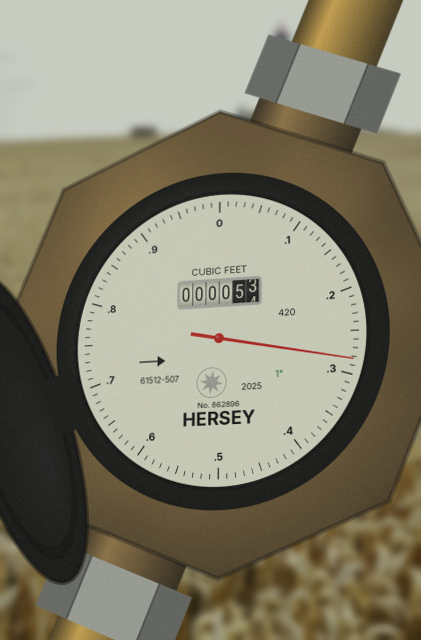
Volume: 53.28 ft³
